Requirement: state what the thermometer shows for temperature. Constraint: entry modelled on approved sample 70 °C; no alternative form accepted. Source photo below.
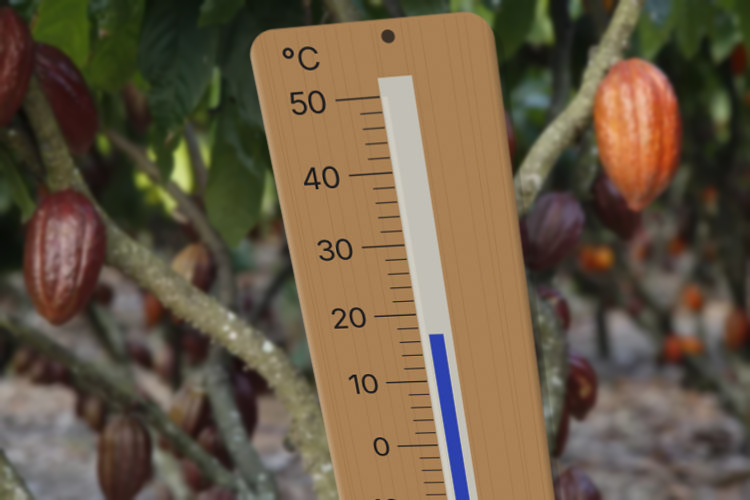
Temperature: 17 °C
